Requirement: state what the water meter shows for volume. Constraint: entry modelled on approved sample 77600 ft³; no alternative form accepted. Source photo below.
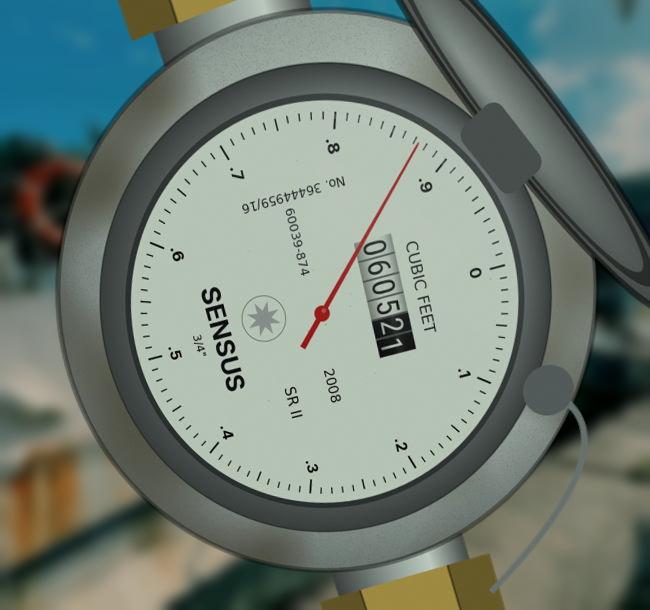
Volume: 60520.87 ft³
